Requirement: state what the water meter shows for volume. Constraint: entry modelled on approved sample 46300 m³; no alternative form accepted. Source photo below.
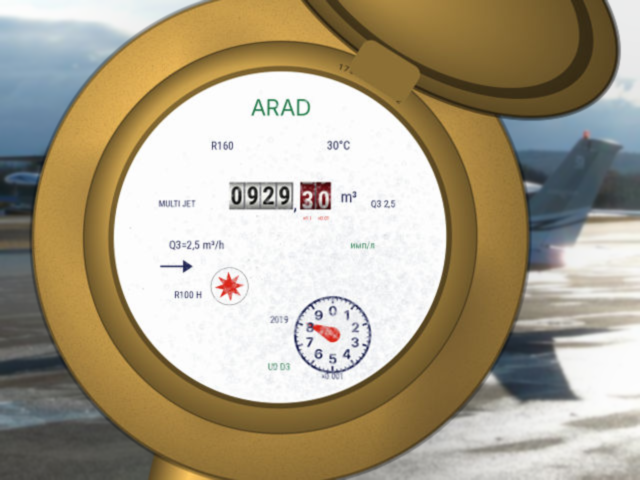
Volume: 929.298 m³
